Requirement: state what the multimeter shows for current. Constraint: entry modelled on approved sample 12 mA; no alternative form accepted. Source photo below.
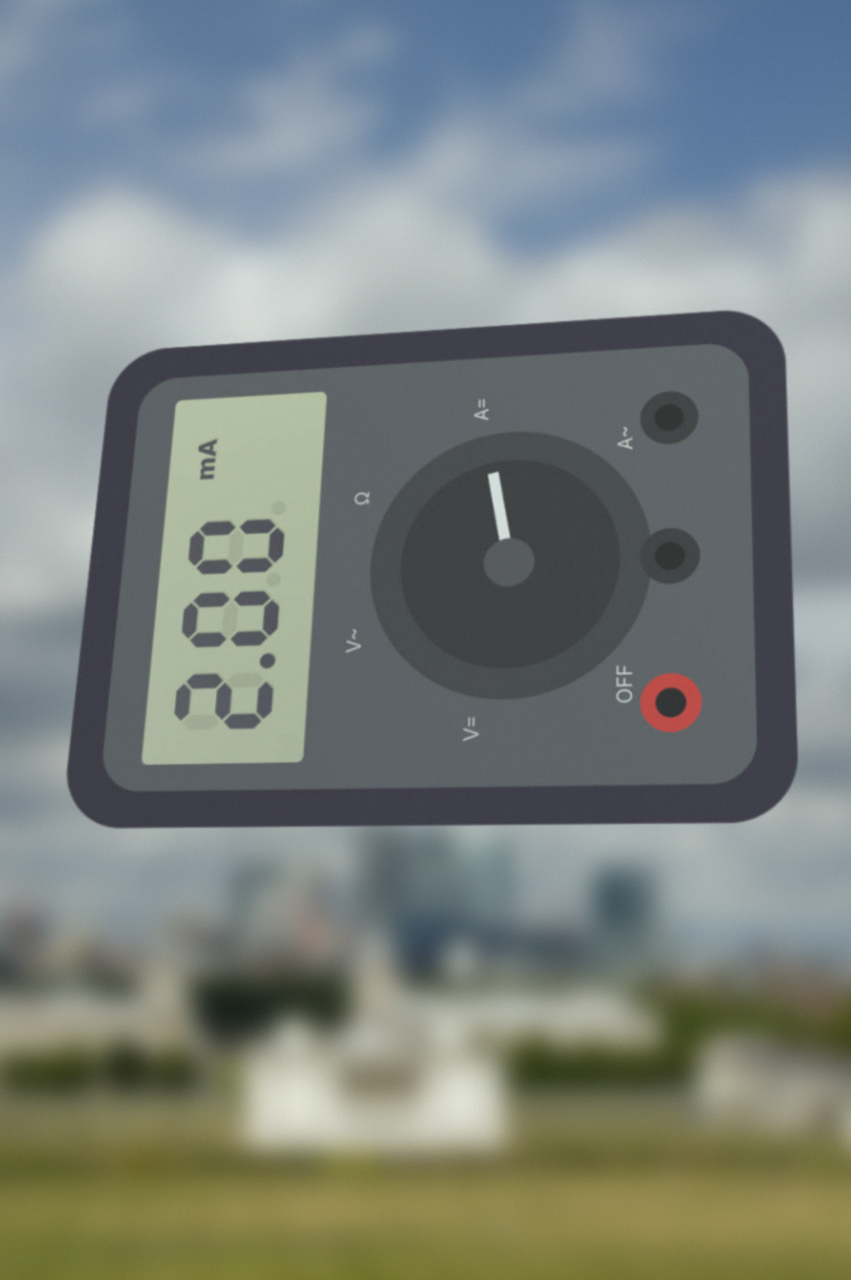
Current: 2.00 mA
